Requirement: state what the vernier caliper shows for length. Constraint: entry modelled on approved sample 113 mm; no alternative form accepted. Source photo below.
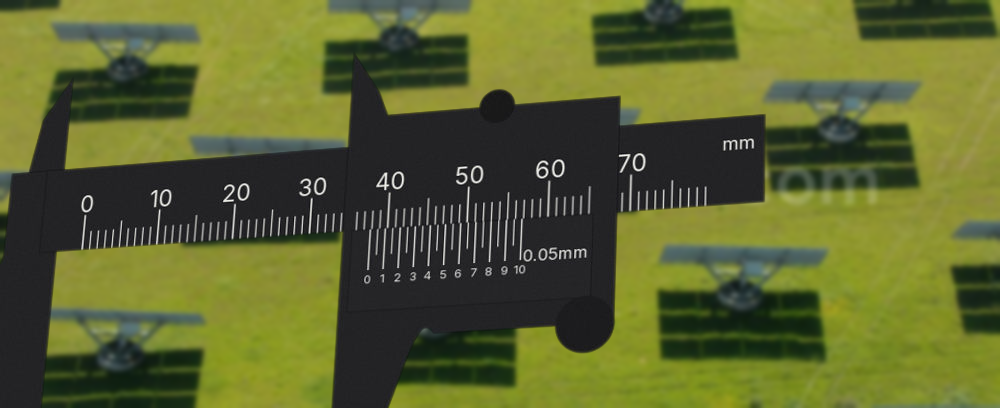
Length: 37.8 mm
